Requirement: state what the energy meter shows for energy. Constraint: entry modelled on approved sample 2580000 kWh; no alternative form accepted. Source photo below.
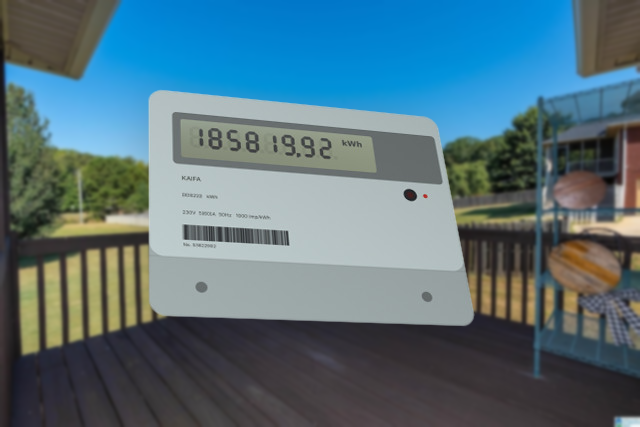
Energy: 185819.92 kWh
